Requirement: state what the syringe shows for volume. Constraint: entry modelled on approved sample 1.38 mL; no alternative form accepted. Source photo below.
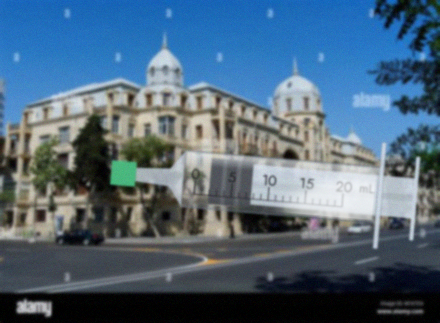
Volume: 2 mL
